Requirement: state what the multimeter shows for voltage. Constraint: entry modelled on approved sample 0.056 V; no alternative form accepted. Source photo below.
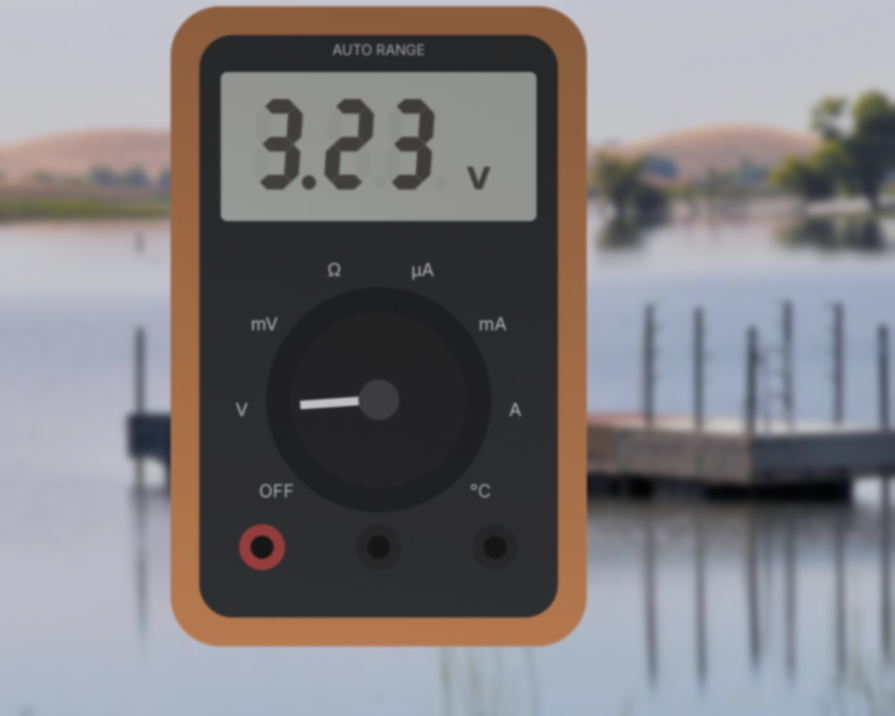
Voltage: 3.23 V
